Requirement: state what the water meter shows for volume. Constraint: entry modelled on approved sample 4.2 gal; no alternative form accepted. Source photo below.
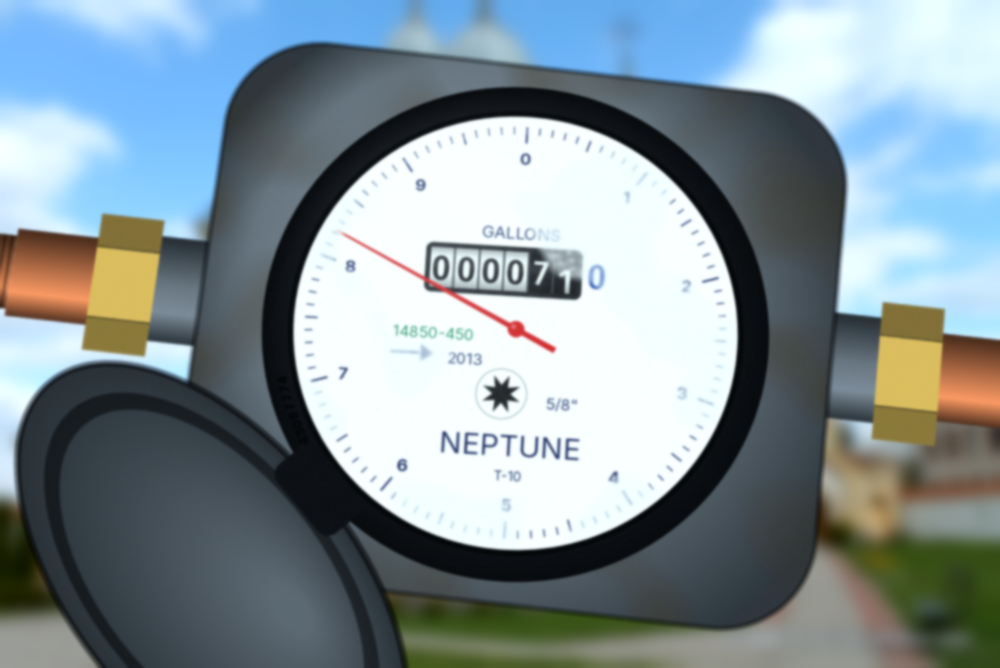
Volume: 708.2 gal
